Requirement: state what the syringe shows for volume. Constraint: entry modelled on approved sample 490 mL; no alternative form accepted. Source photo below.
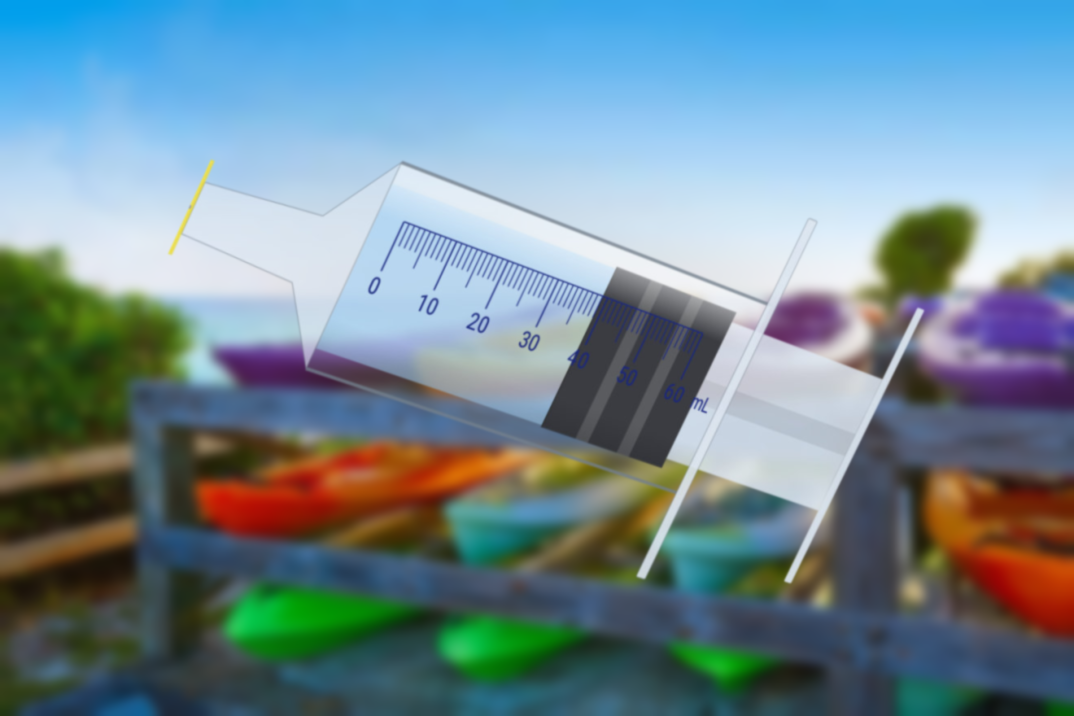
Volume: 39 mL
